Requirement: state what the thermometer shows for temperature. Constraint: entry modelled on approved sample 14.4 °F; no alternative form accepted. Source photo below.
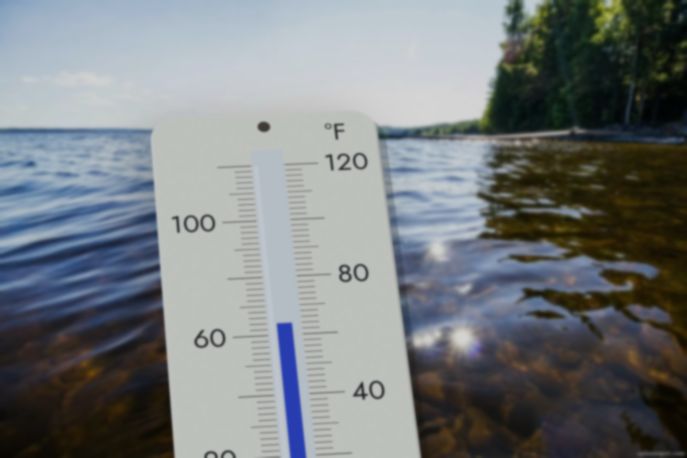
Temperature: 64 °F
